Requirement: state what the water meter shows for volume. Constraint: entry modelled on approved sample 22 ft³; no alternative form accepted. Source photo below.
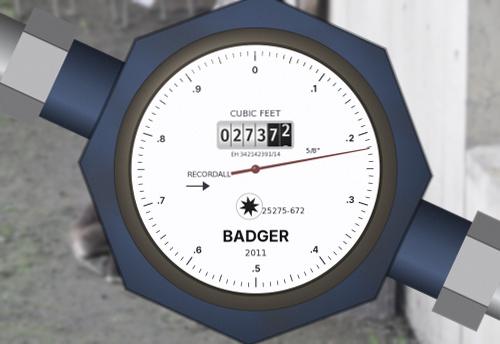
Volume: 27372.22 ft³
